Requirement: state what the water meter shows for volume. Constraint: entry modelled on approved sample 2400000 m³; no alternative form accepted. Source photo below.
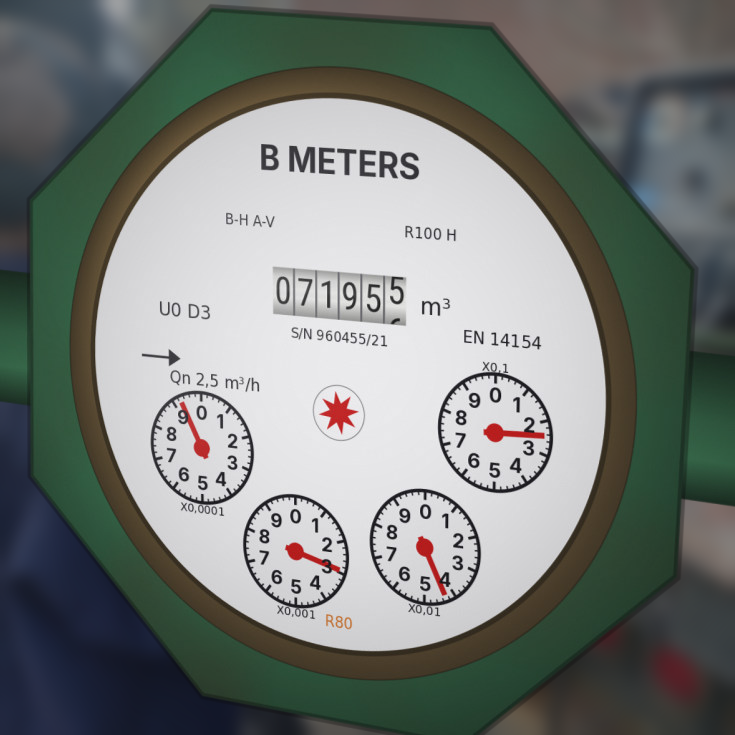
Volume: 71955.2429 m³
